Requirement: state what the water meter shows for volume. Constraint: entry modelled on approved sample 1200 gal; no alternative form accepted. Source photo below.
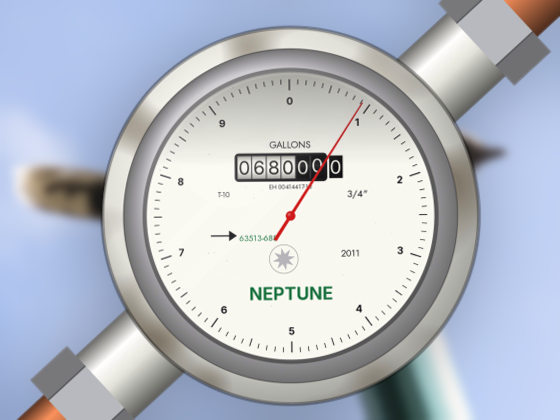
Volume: 680000.9 gal
